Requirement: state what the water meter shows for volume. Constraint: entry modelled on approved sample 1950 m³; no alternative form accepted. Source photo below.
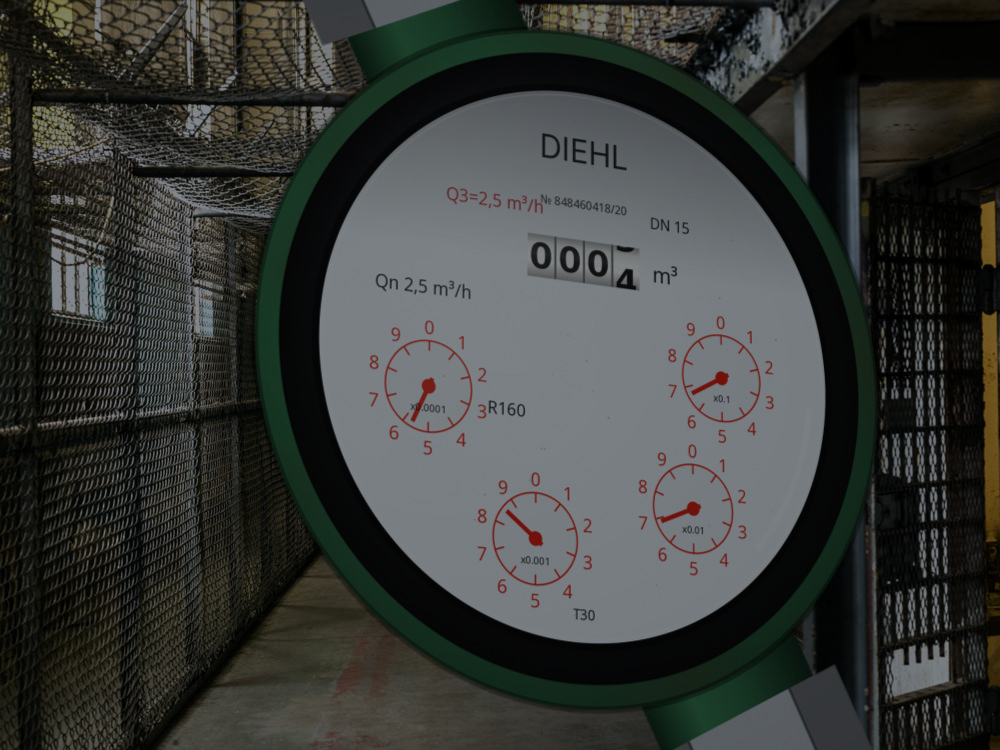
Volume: 3.6685 m³
